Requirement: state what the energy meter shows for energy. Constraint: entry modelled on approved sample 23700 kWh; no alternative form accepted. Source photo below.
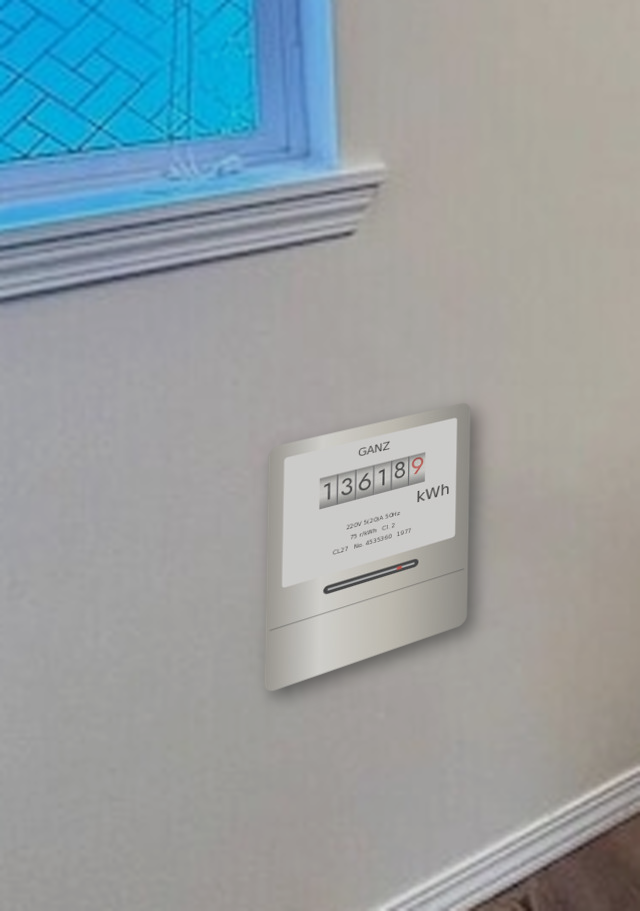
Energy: 13618.9 kWh
